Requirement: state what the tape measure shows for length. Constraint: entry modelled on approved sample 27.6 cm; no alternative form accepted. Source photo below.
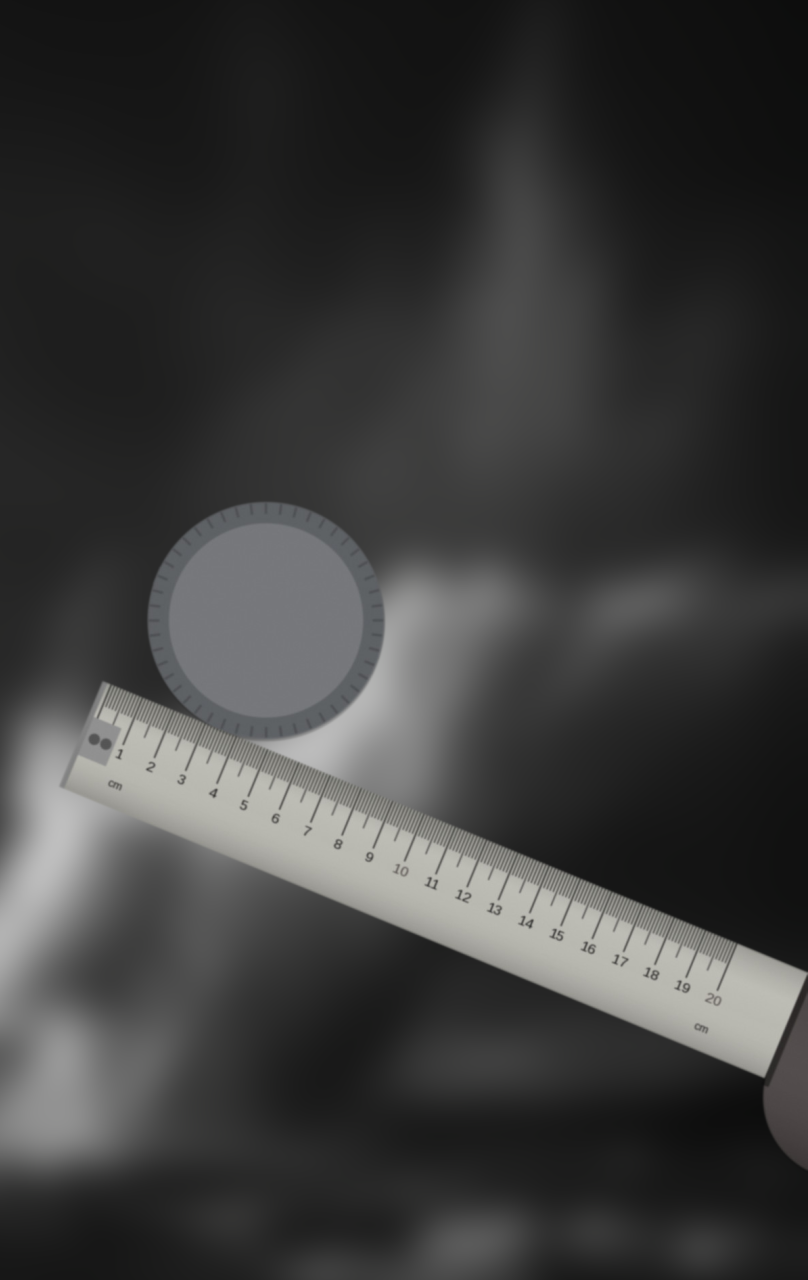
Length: 7 cm
